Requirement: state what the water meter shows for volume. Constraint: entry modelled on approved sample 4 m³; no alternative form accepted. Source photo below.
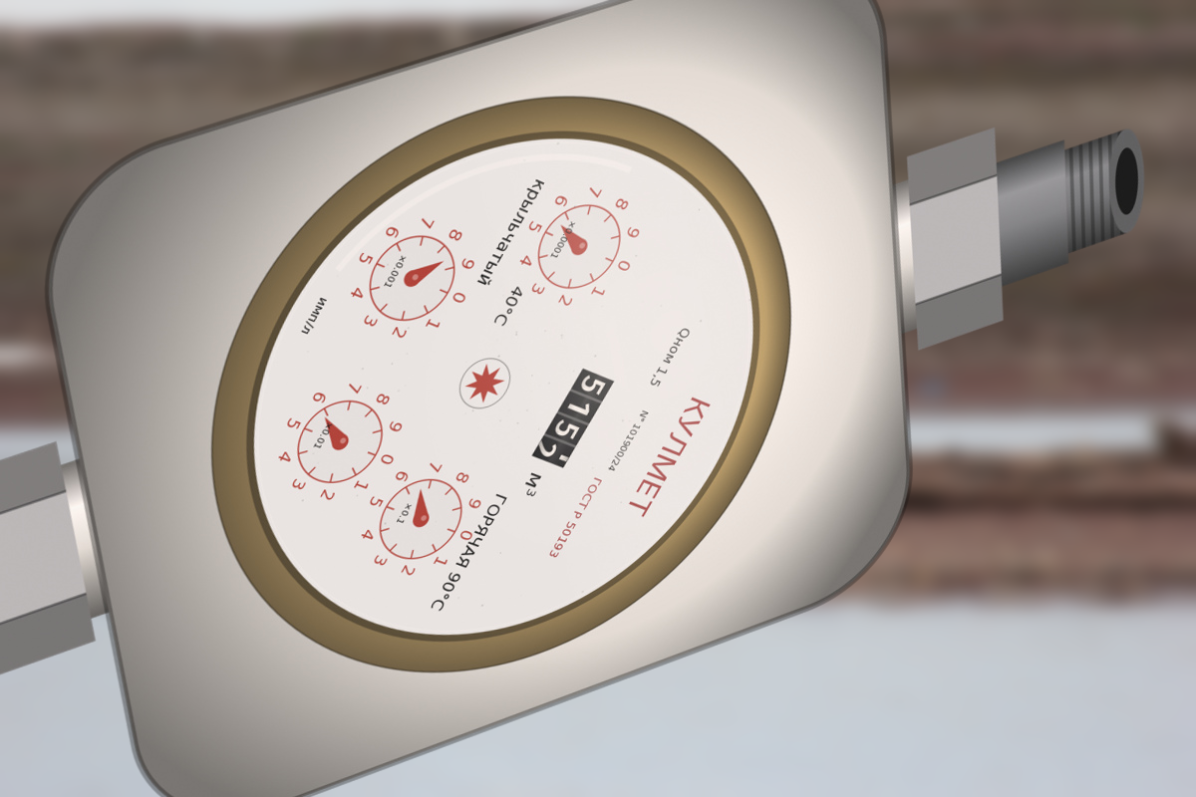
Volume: 5151.6585 m³
